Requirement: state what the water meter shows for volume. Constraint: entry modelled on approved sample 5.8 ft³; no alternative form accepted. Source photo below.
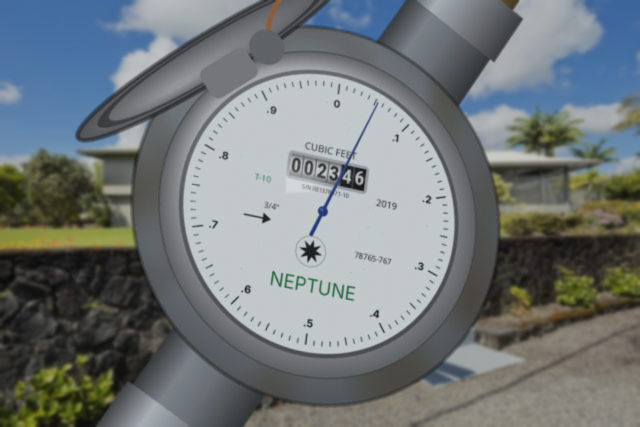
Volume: 2346.05 ft³
